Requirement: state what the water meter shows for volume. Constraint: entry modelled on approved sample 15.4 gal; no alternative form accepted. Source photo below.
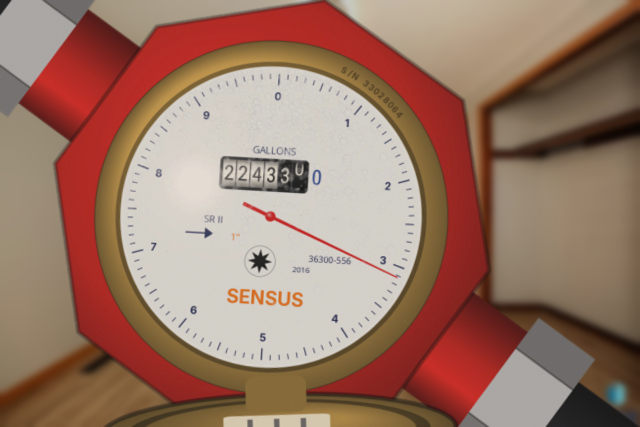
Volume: 2243303.1 gal
